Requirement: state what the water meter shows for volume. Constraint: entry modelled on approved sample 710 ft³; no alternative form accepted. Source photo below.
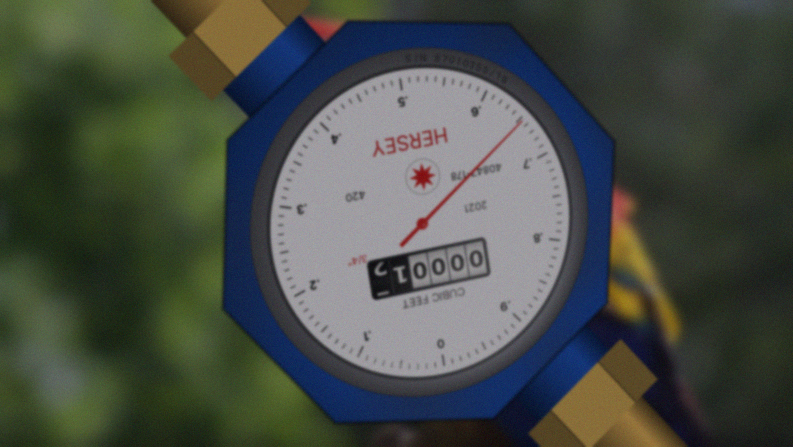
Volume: 11.65 ft³
